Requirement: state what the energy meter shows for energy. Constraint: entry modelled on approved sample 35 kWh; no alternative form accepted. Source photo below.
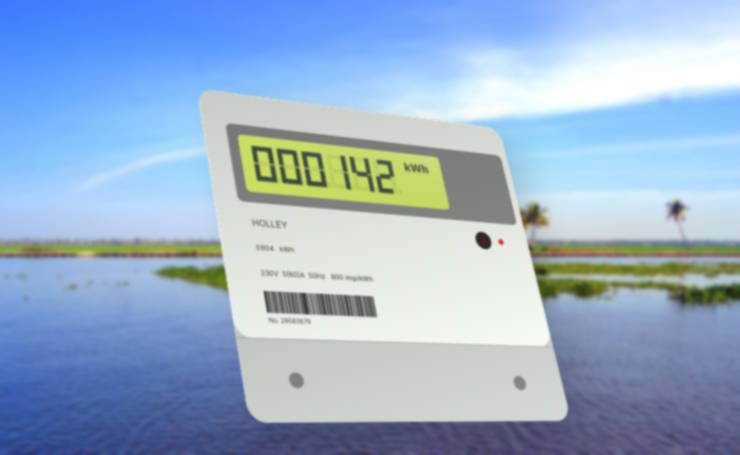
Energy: 142 kWh
